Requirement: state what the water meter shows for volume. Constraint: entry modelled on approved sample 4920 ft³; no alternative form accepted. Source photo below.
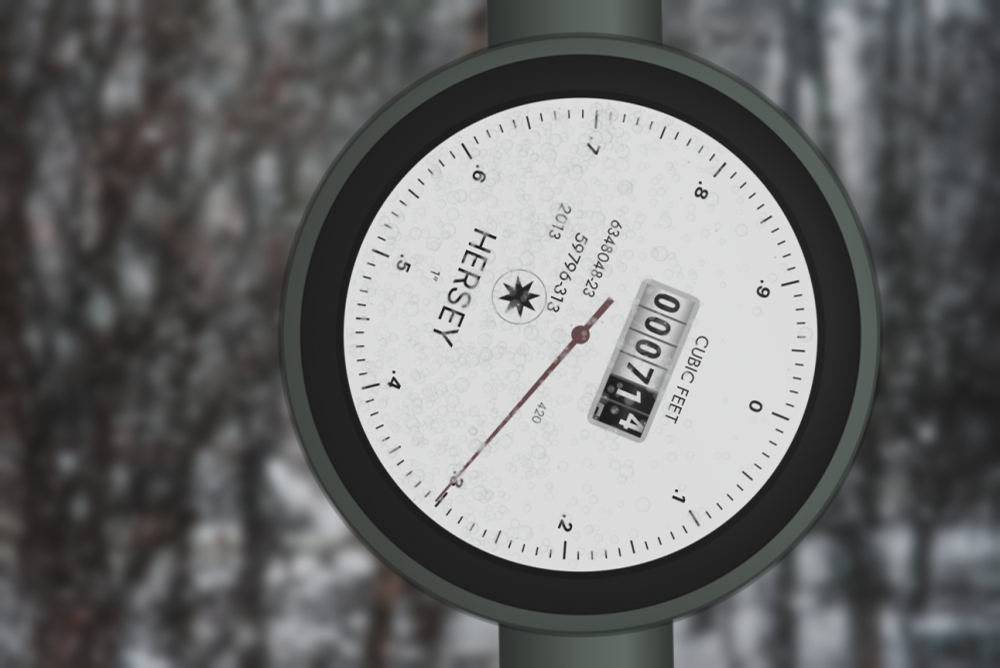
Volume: 714.30 ft³
